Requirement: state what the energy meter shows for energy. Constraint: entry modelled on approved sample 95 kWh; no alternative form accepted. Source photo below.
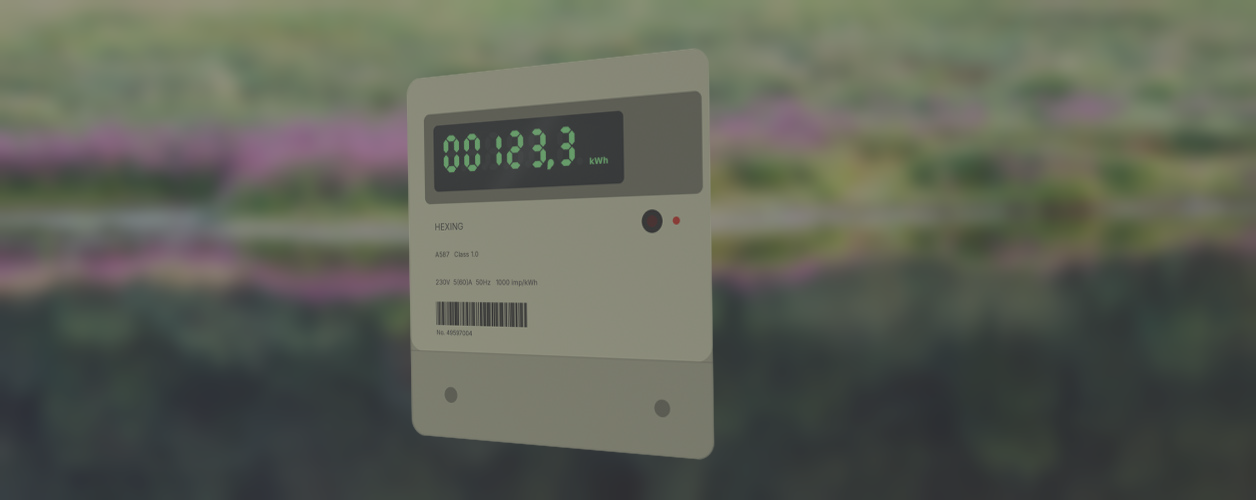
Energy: 123.3 kWh
